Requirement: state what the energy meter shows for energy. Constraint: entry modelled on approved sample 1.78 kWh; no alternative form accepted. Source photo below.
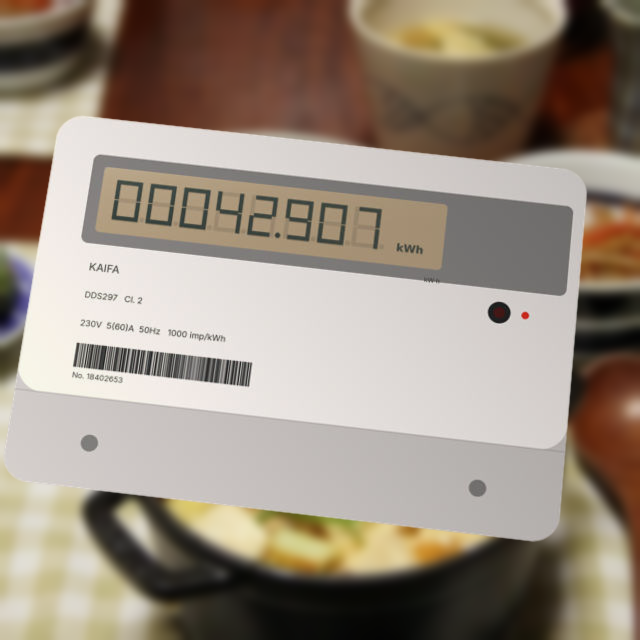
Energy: 42.907 kWh
